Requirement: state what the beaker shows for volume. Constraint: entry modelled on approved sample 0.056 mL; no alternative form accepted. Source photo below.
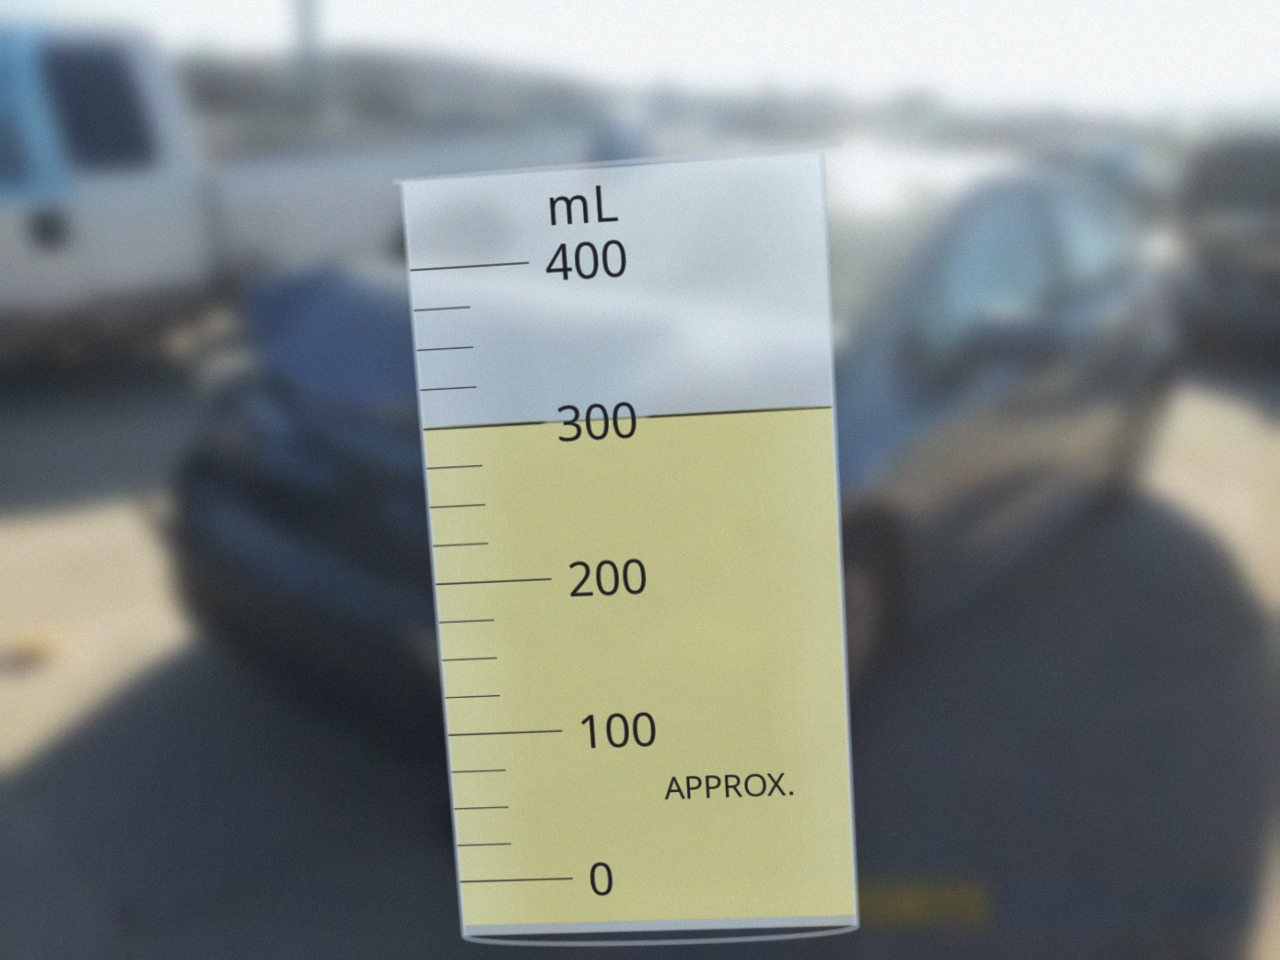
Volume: 300 mL
